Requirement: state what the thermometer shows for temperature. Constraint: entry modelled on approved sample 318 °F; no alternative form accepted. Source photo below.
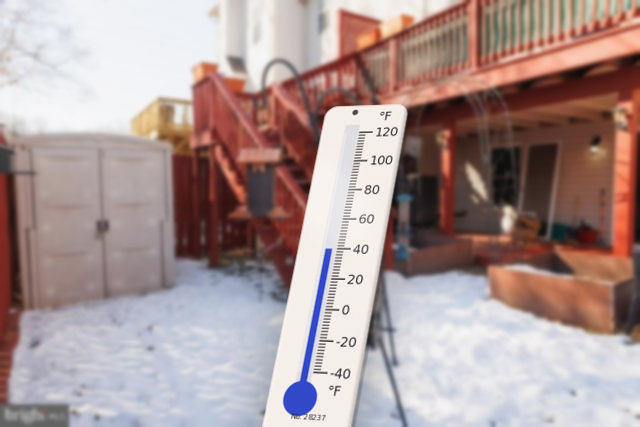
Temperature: 40 °F
